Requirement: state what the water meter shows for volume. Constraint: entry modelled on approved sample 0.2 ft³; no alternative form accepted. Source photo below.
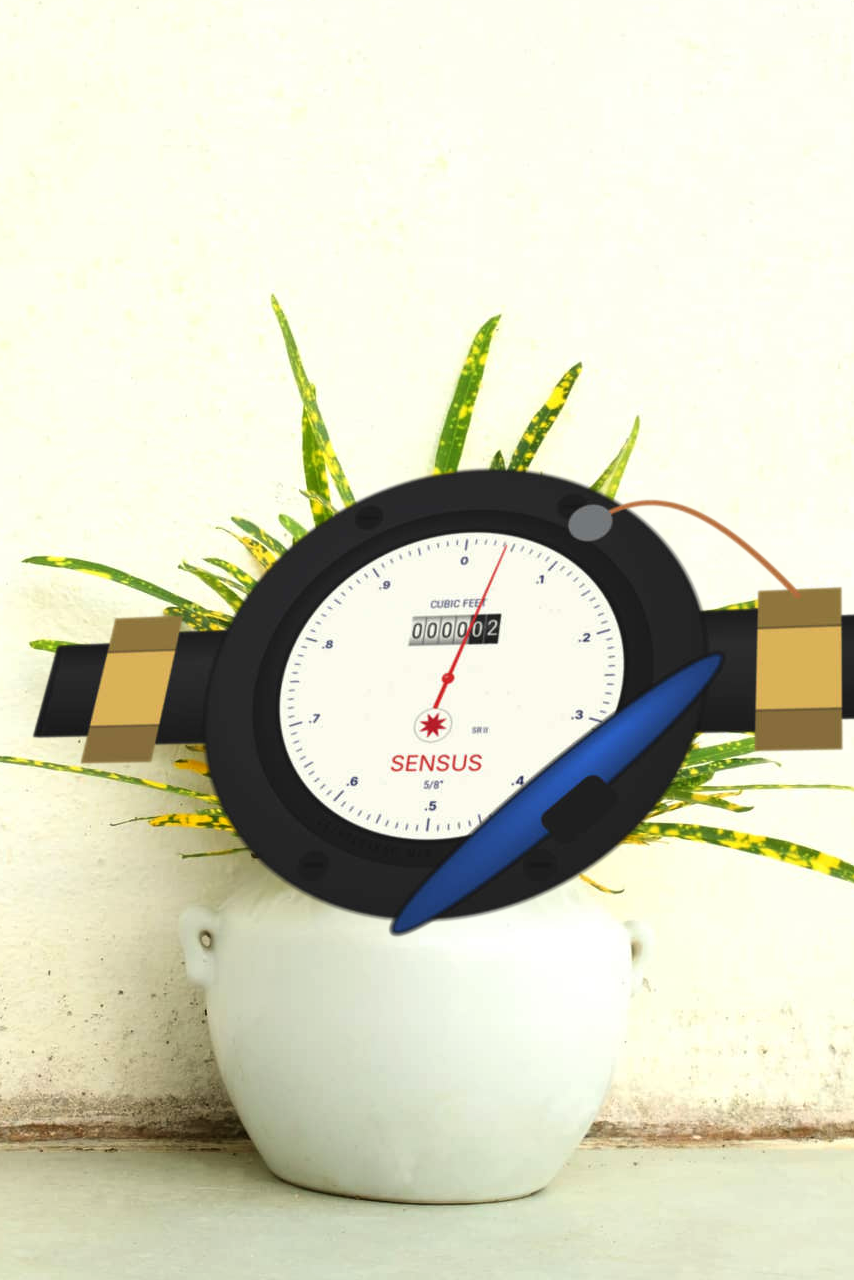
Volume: 2.04 ft³
